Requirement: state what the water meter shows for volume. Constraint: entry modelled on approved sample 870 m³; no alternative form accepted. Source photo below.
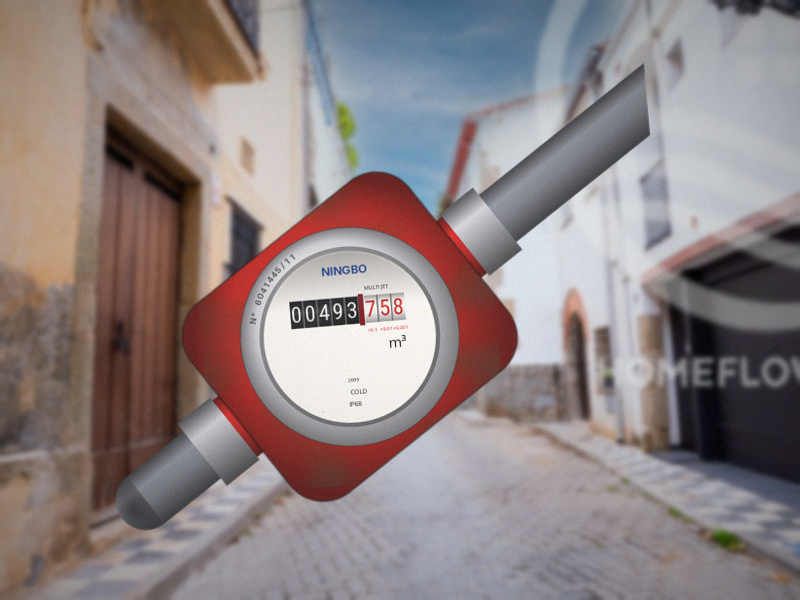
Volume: 493.758 m³
